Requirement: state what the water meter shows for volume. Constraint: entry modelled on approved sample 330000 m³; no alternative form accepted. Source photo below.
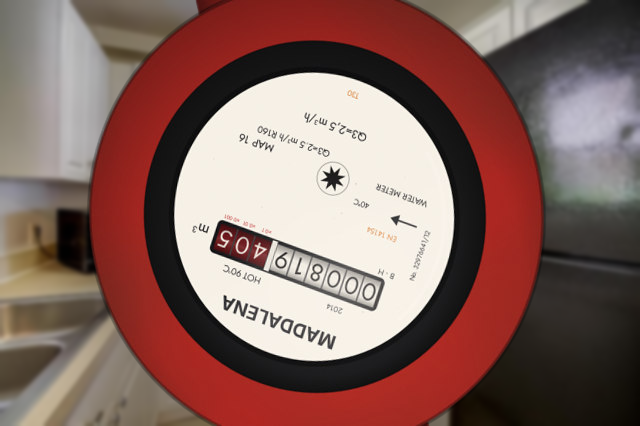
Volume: 819.405 m³
